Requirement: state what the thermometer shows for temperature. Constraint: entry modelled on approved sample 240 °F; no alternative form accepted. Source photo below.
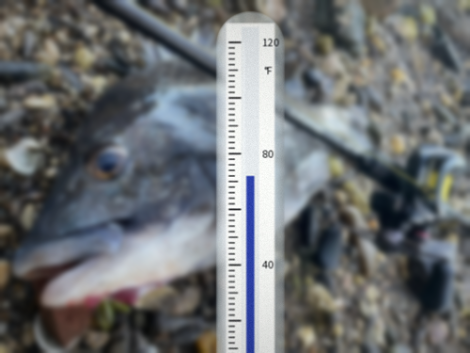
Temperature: 72 °F
